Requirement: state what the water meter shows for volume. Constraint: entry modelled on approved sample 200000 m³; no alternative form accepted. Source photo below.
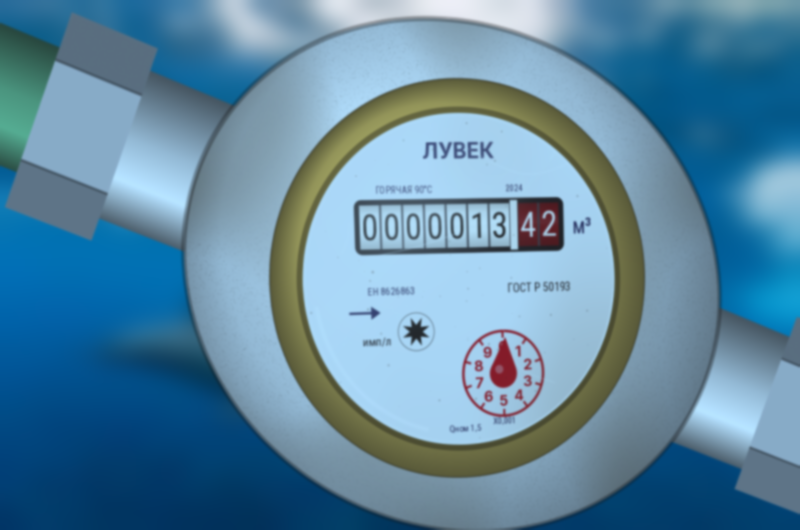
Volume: 13.420 m³
